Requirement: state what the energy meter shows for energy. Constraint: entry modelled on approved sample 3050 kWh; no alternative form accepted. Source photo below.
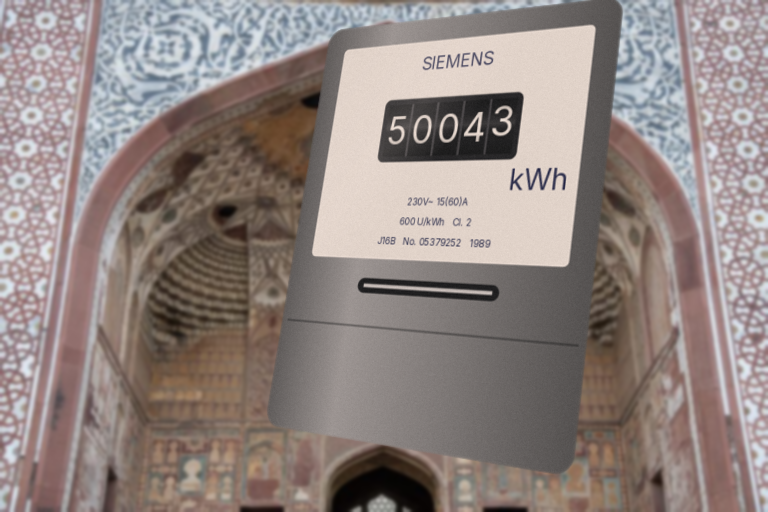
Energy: 50043 kWh
